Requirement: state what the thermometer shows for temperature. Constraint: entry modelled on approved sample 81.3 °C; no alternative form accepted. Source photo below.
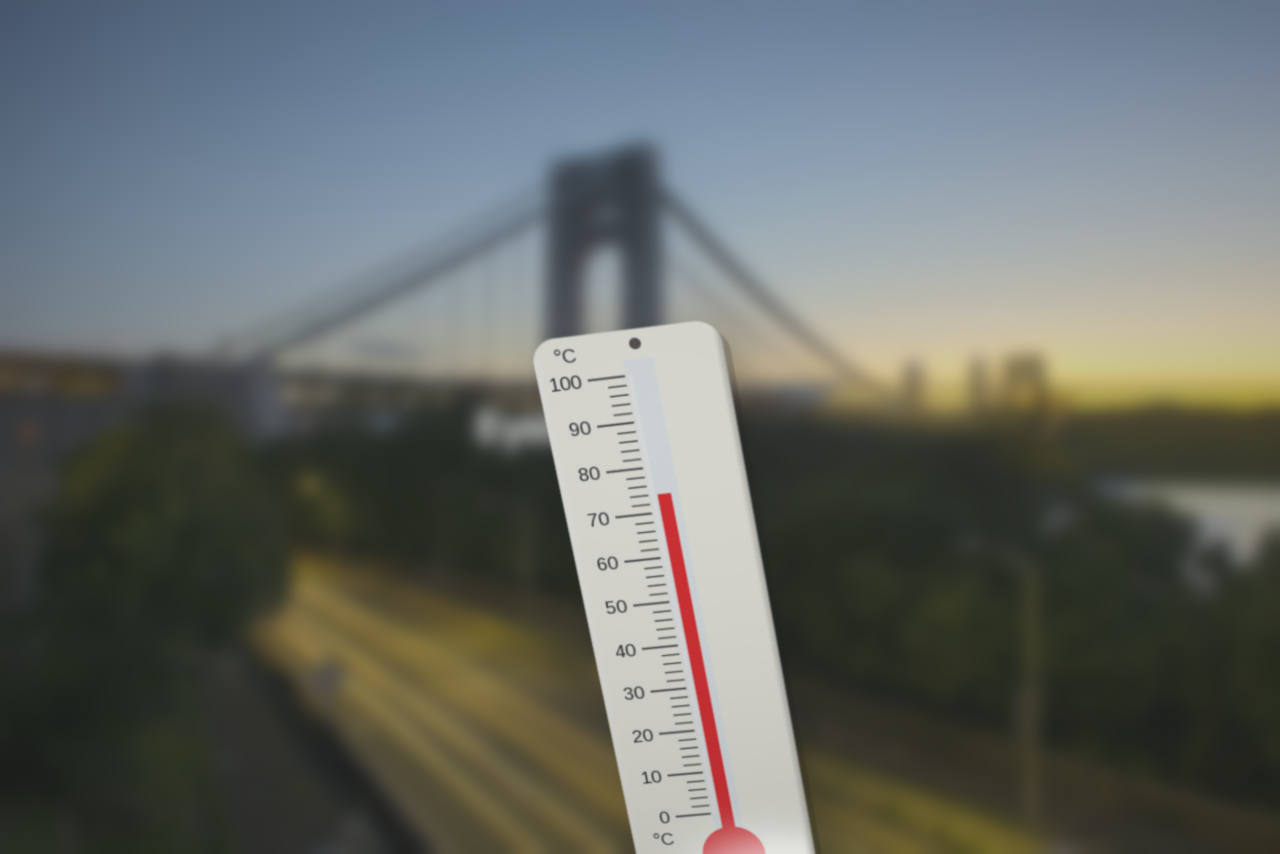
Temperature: 74 °C
